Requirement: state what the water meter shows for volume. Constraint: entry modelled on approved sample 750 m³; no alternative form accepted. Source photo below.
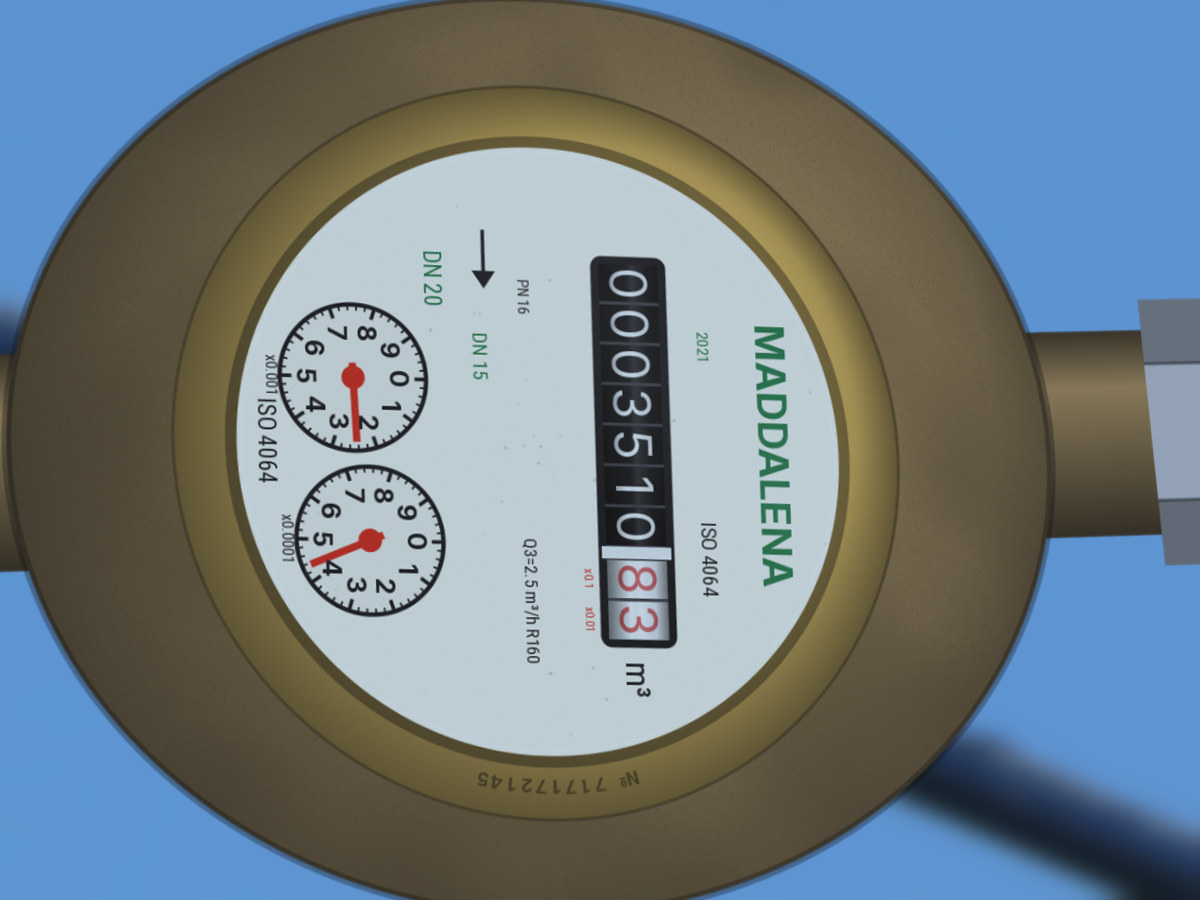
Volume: 3510.8324 m³
